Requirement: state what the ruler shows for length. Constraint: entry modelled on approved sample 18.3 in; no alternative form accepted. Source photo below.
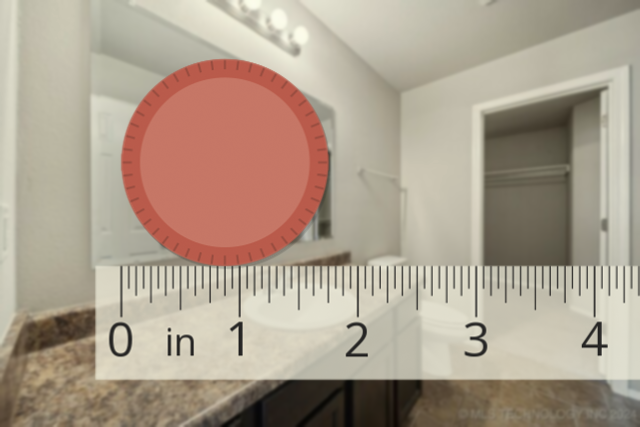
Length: 1.75 in
